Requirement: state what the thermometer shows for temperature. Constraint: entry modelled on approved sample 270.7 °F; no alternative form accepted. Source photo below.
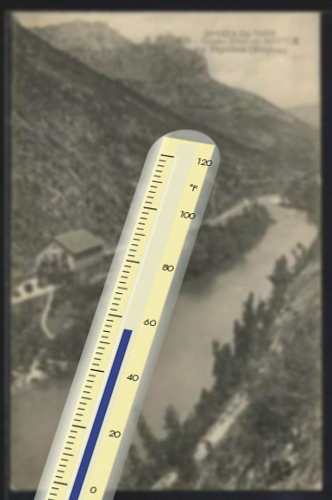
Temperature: 56 °F
